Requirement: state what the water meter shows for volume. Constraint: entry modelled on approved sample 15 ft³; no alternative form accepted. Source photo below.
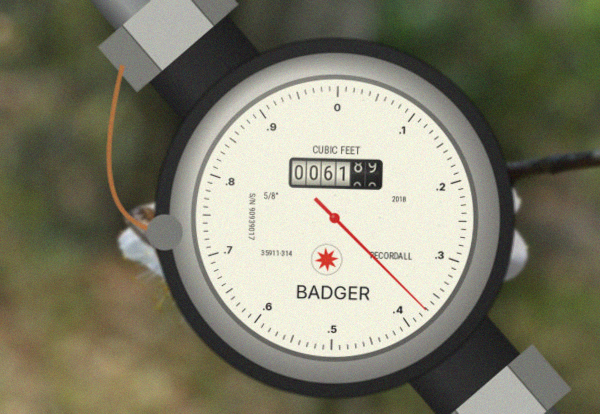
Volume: 6189.37 ft³
